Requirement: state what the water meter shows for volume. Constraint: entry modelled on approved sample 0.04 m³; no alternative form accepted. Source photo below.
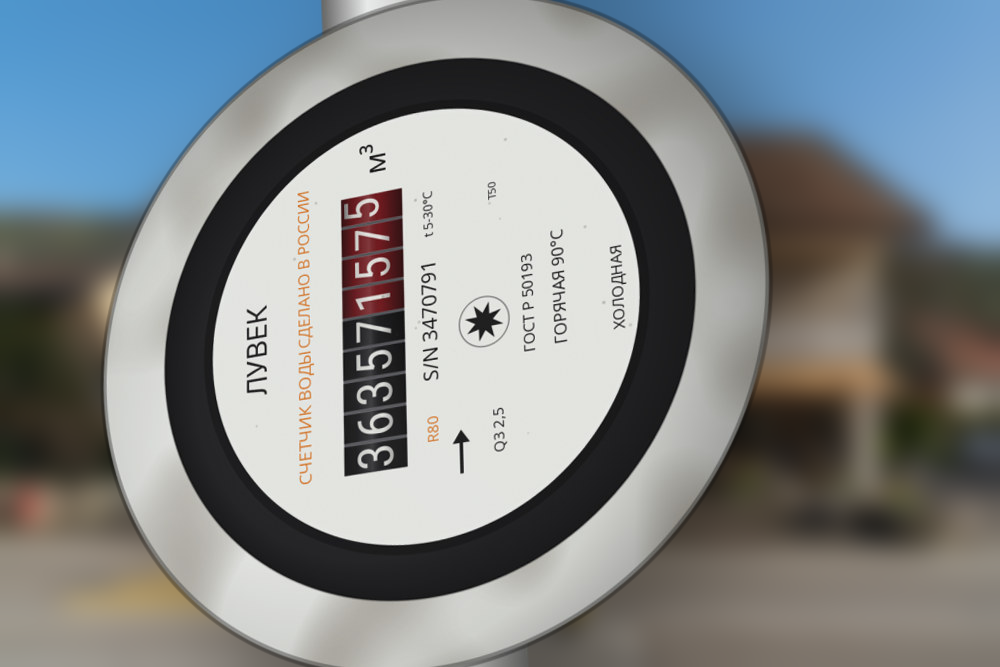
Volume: 36357.1575 m³
